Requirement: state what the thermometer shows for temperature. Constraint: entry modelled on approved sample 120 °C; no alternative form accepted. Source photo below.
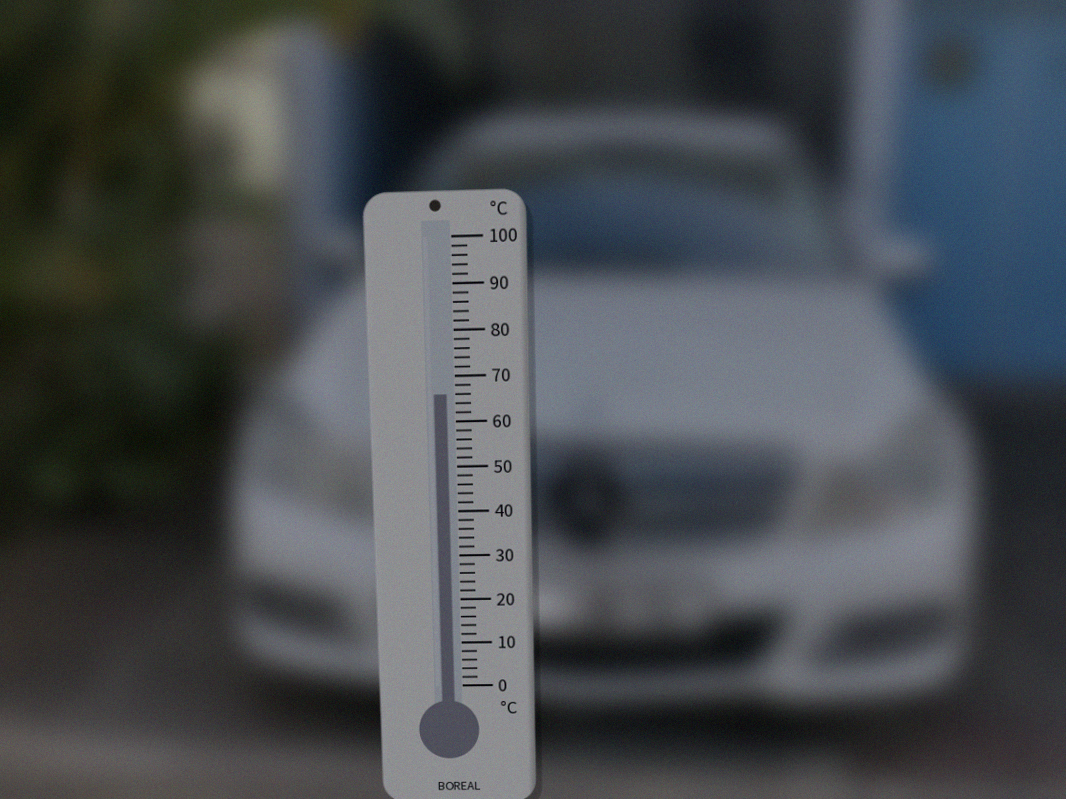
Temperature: 66 °C
